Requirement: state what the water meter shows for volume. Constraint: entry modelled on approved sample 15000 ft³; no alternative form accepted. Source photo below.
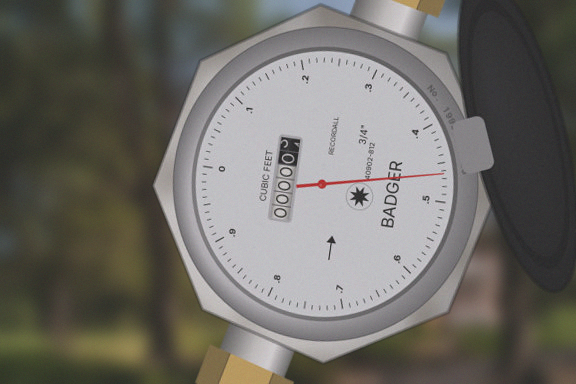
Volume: 3.46 ft³
